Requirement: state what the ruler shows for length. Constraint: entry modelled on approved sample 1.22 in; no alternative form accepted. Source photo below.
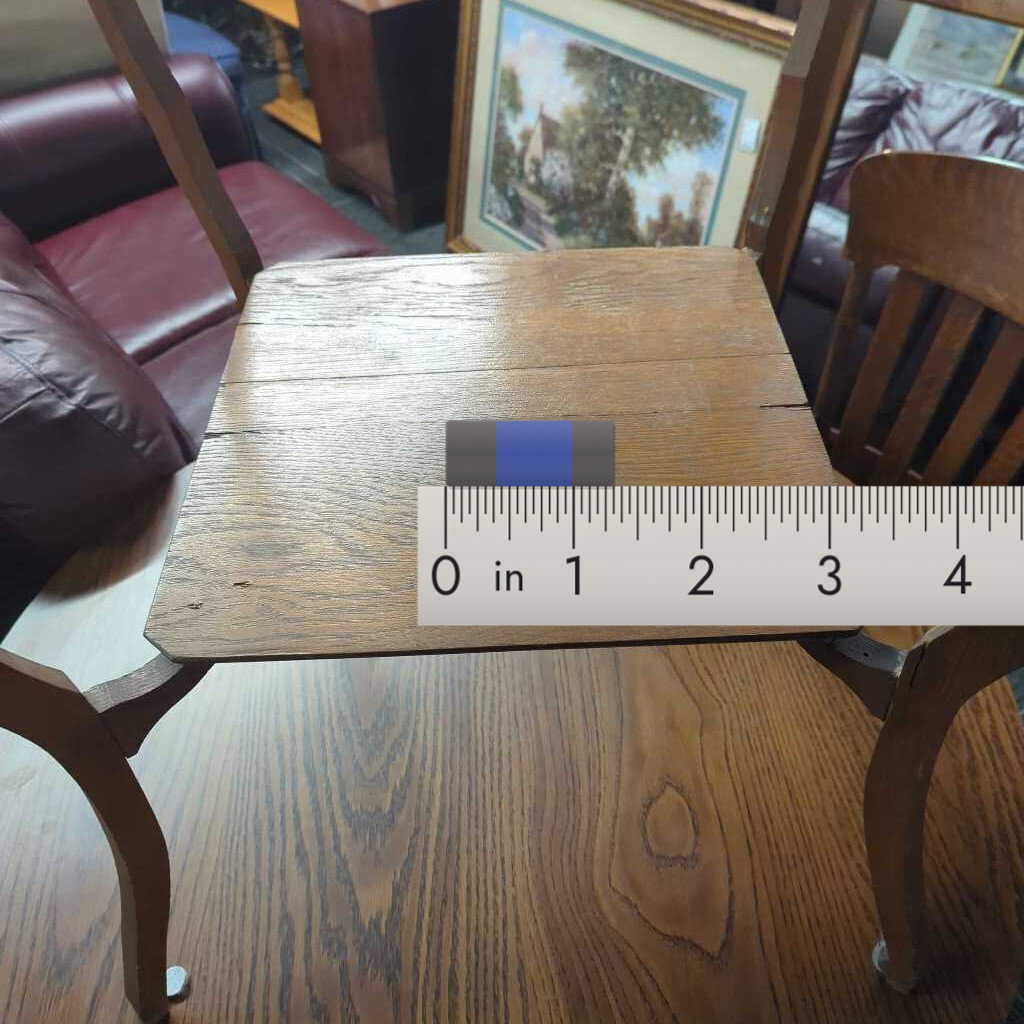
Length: 1.3125 in
